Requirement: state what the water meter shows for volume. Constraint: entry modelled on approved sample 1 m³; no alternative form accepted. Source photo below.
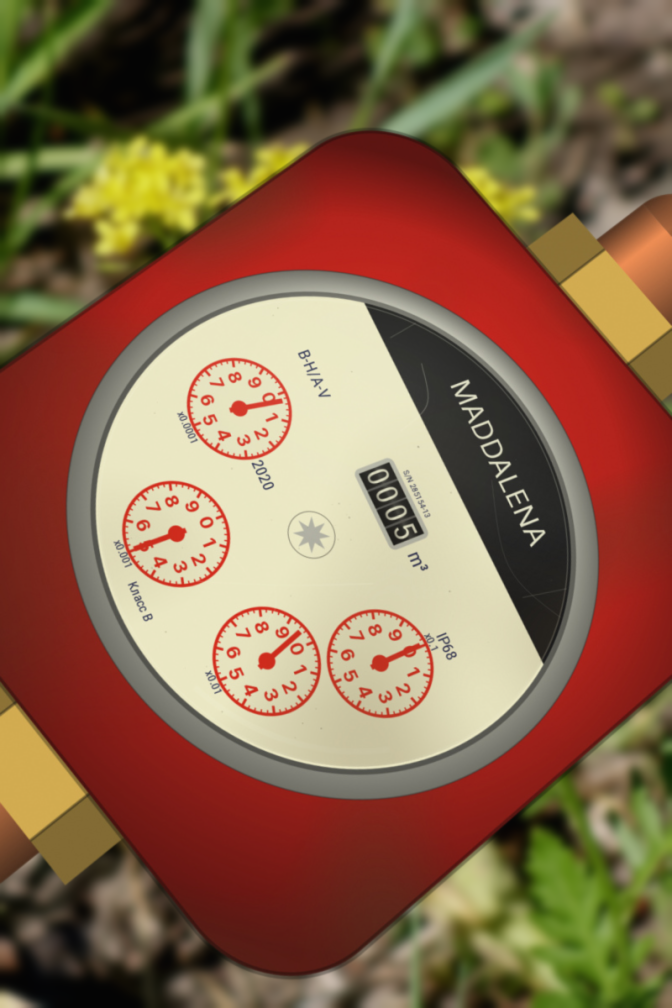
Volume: 4.9950 m³
